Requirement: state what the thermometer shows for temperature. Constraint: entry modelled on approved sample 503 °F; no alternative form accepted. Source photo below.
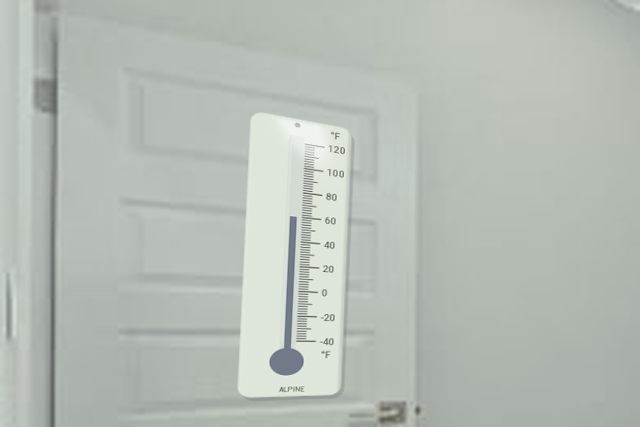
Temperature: 60 °F
